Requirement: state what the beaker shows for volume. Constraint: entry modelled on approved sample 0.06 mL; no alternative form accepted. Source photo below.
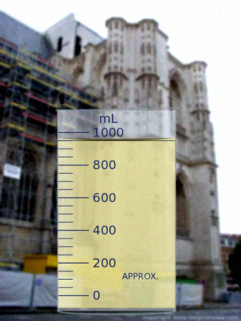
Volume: 950 mL
